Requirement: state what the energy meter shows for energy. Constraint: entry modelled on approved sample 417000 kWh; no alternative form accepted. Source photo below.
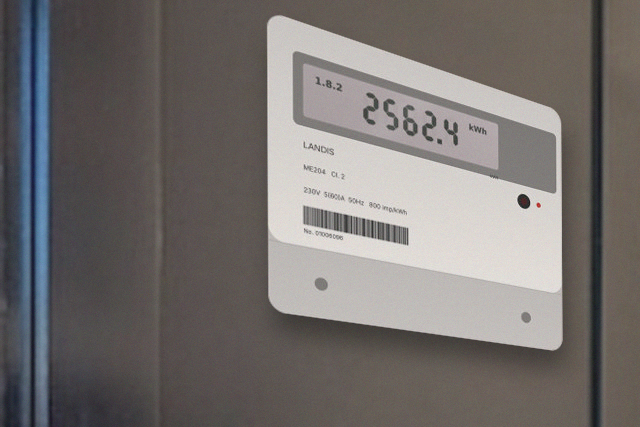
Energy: 2562.4 kWh
